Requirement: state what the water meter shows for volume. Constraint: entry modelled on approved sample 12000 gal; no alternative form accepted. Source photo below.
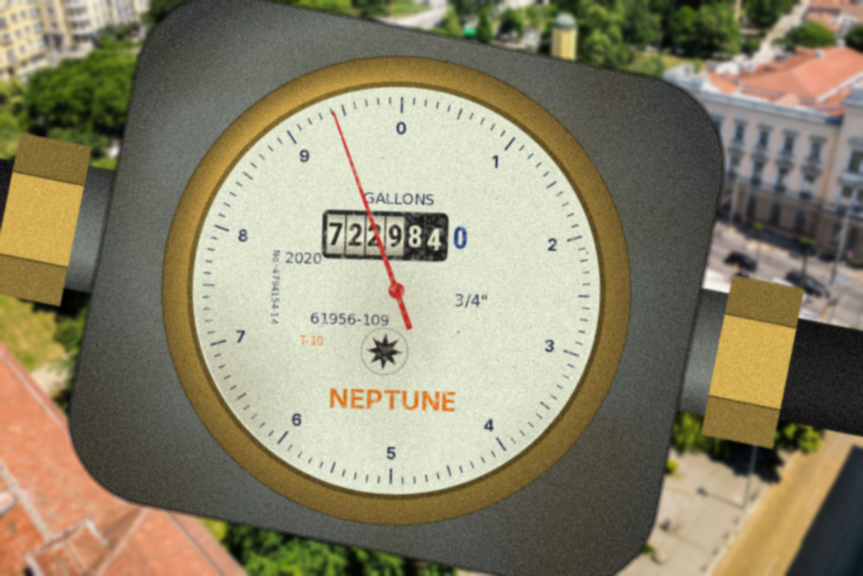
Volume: 7229839.4 gal
